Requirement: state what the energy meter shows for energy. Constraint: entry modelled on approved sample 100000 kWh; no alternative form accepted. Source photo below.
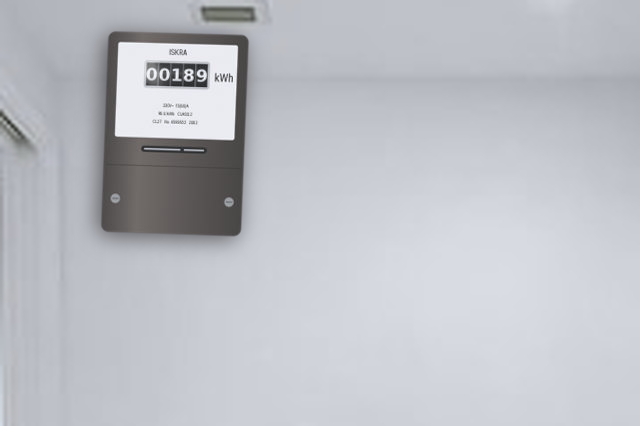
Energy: 189 kWh
